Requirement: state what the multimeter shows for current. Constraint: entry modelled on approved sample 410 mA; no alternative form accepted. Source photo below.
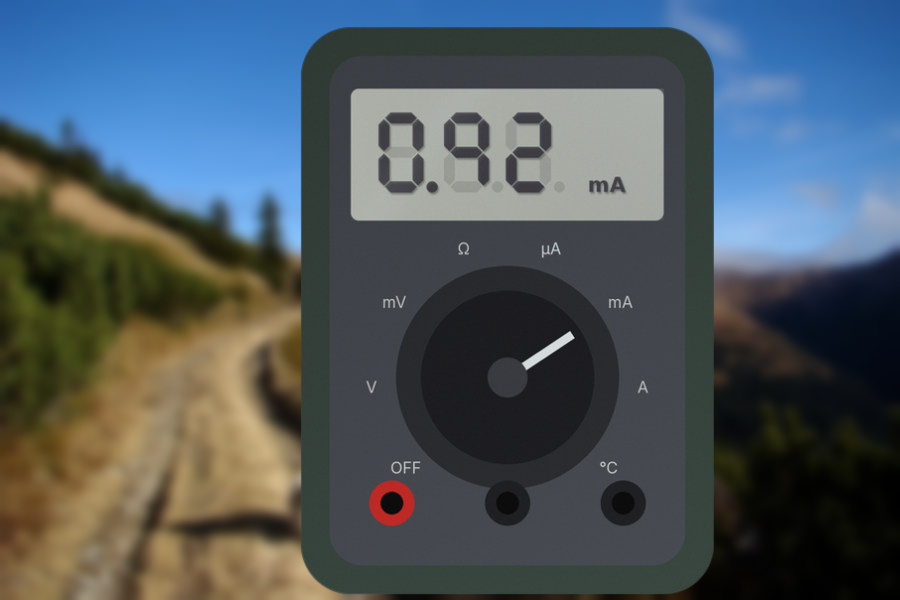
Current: 0.92 mA
